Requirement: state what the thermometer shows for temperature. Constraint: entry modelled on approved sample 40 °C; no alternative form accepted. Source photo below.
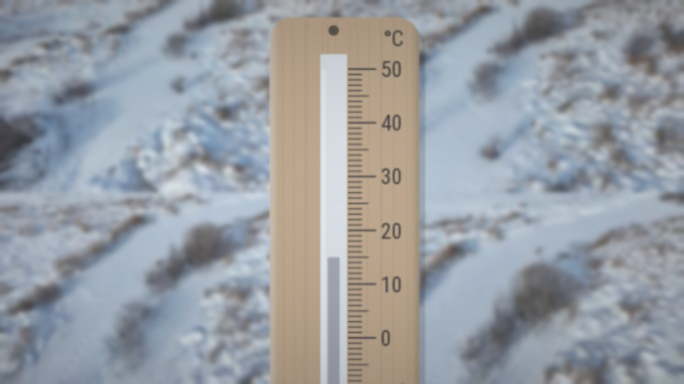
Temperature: 15 °C
